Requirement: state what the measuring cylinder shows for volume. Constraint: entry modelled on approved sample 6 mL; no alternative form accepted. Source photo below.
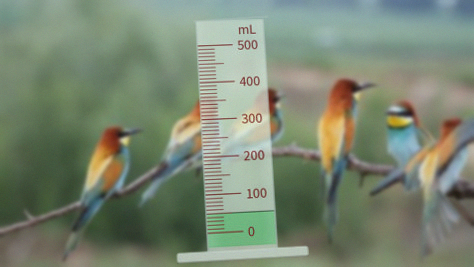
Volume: 50 mL
